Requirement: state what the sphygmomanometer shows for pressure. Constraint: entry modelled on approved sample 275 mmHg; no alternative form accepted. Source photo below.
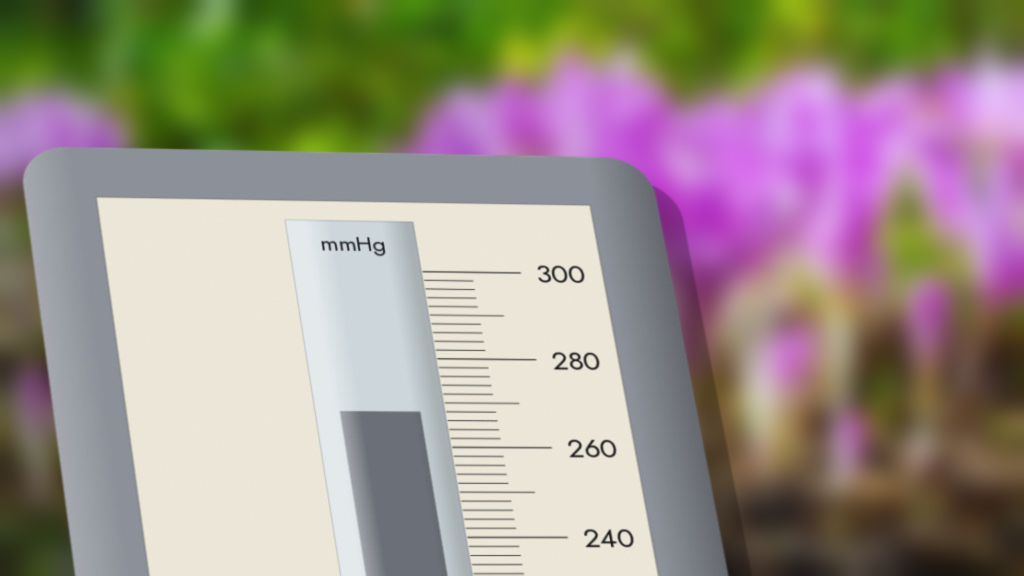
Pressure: 268 mmHg
